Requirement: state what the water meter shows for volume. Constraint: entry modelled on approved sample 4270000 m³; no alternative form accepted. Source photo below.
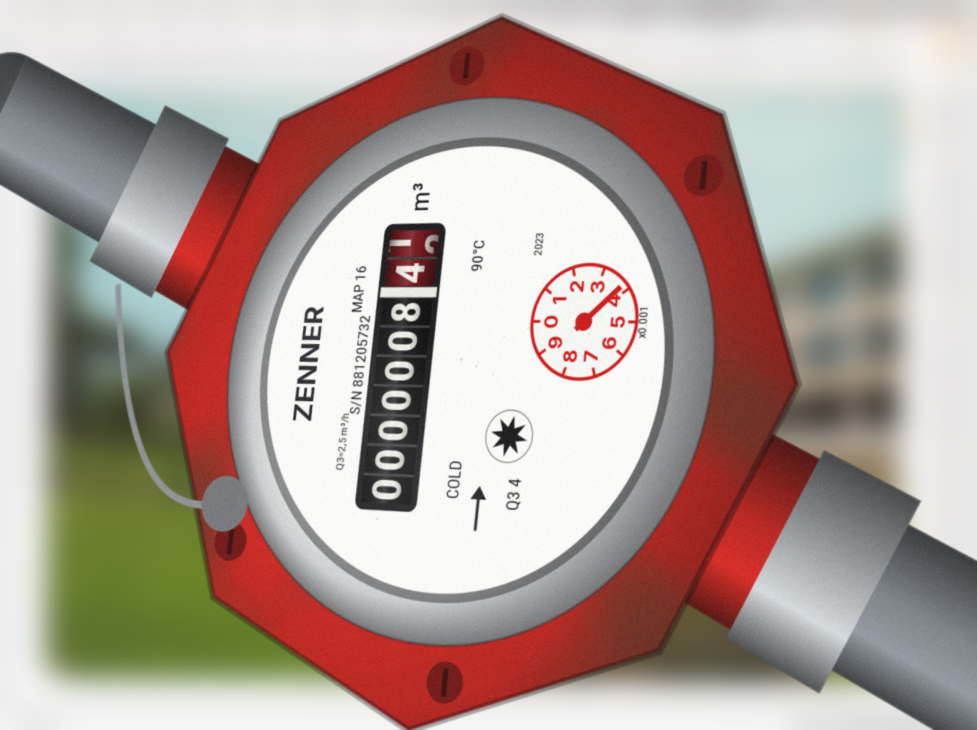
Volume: 8.413 m³
